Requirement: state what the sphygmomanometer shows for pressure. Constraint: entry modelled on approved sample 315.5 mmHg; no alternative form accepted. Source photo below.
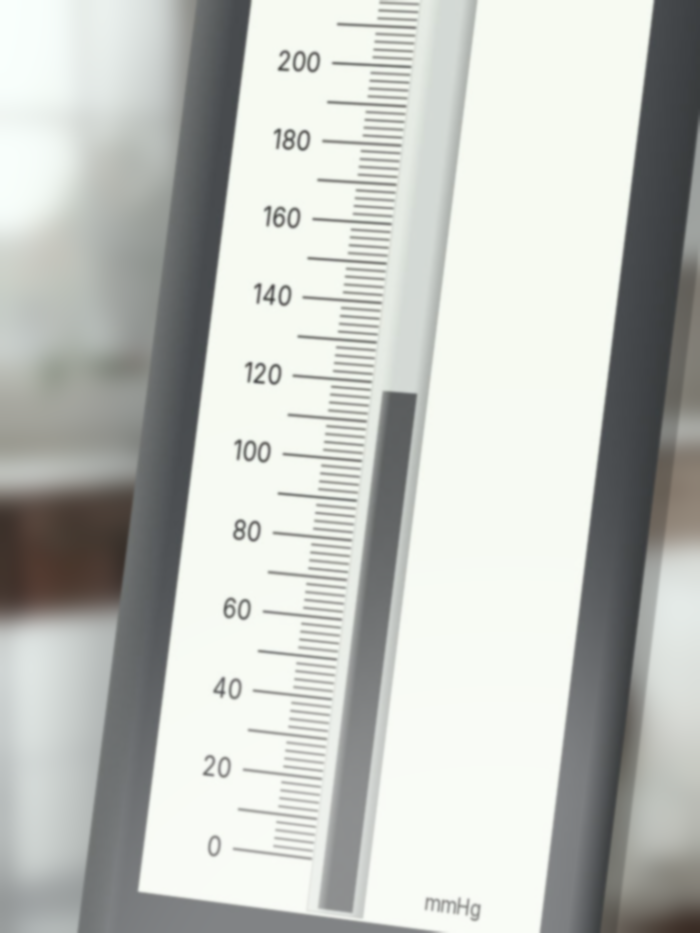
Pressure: 118 mmHg
